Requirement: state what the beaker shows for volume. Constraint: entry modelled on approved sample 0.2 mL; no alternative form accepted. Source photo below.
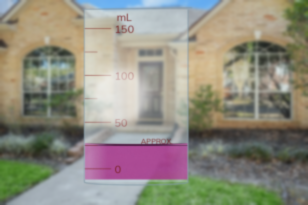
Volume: 25 mL
